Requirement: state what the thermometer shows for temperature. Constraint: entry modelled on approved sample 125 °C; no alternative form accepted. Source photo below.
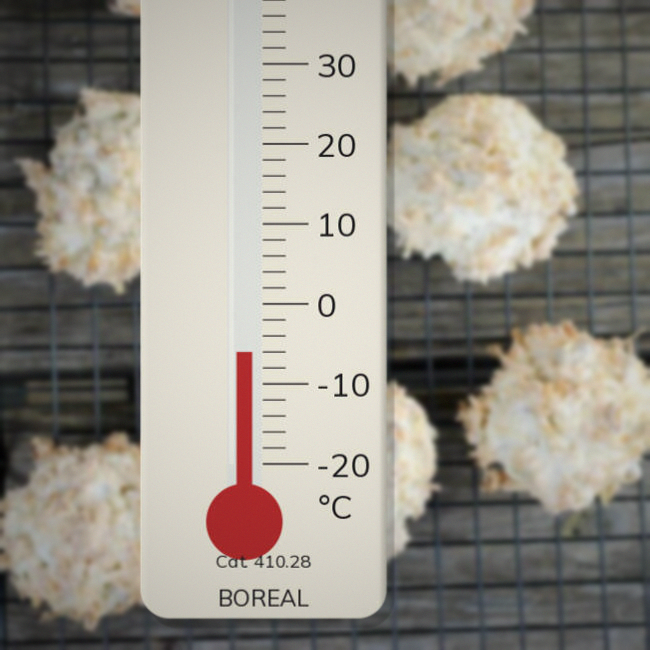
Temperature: -6 °C
